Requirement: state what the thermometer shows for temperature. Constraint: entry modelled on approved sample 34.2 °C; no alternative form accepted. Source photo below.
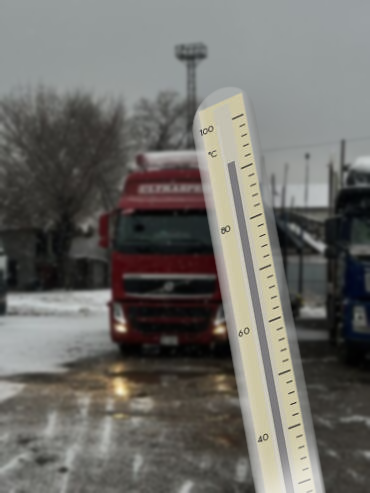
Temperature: 92 °C
